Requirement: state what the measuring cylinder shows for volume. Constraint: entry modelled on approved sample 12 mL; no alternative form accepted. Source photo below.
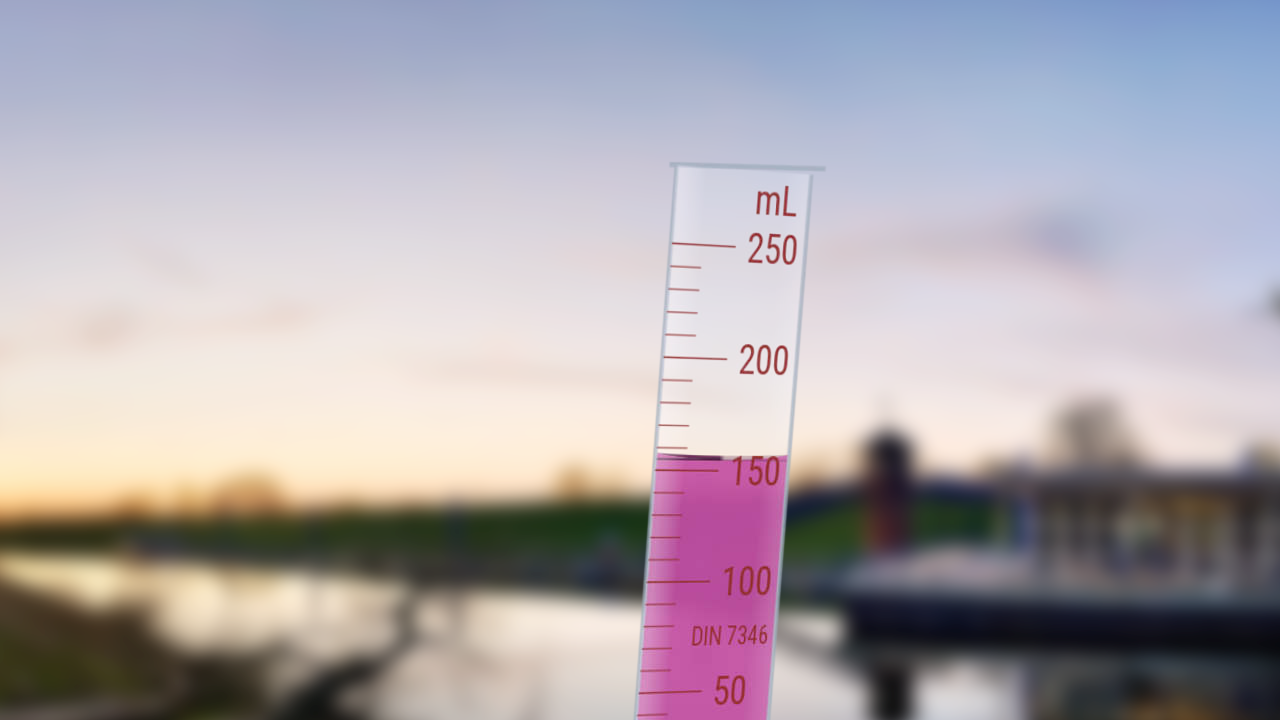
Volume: 155 mL
